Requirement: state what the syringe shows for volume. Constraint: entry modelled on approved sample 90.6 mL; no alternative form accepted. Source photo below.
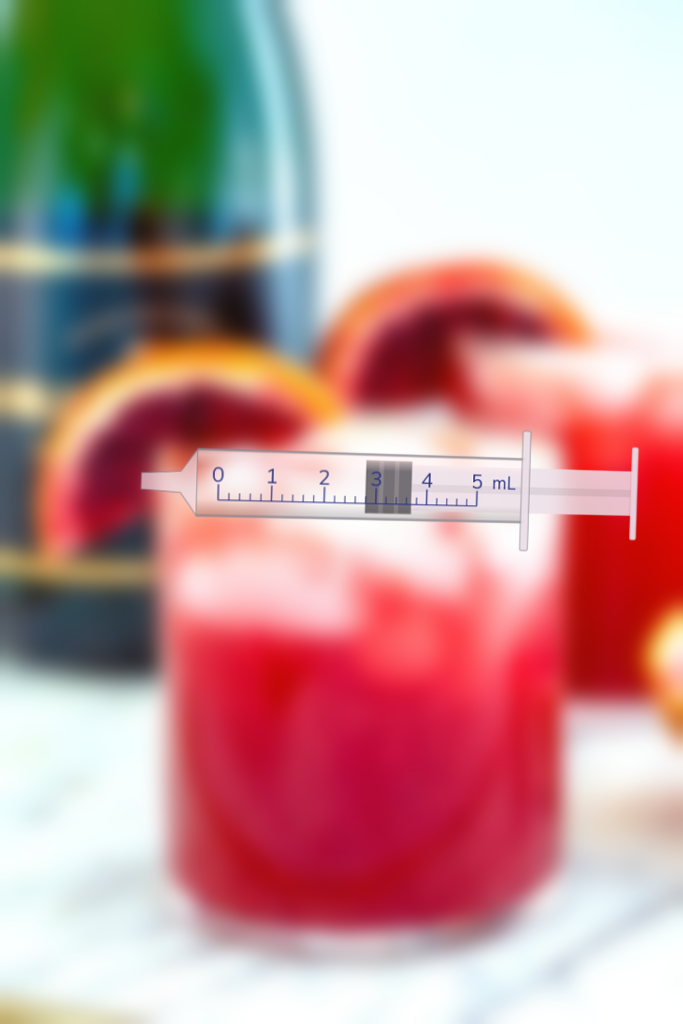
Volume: 2.8 mL
